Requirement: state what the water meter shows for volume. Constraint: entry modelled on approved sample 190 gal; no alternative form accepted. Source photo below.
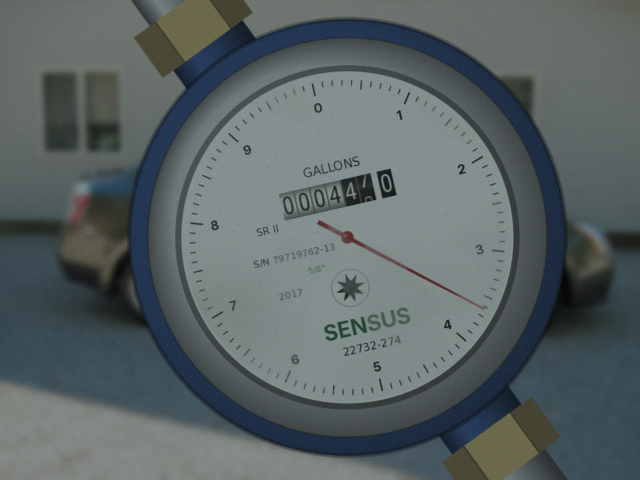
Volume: 4473.6 gal
